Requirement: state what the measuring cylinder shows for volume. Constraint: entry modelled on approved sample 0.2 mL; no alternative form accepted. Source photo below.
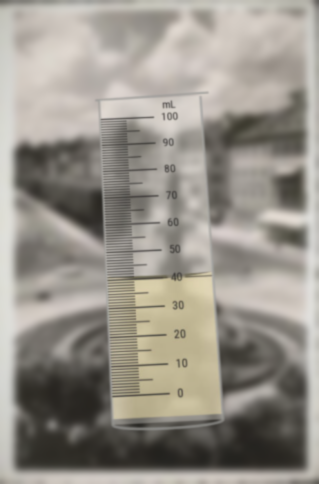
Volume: 40 mL
